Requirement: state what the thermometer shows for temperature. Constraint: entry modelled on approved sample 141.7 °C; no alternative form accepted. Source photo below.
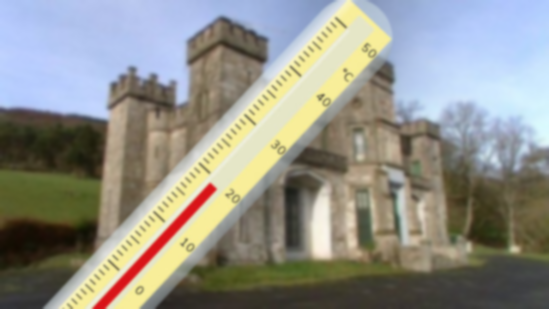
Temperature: 19 °C
